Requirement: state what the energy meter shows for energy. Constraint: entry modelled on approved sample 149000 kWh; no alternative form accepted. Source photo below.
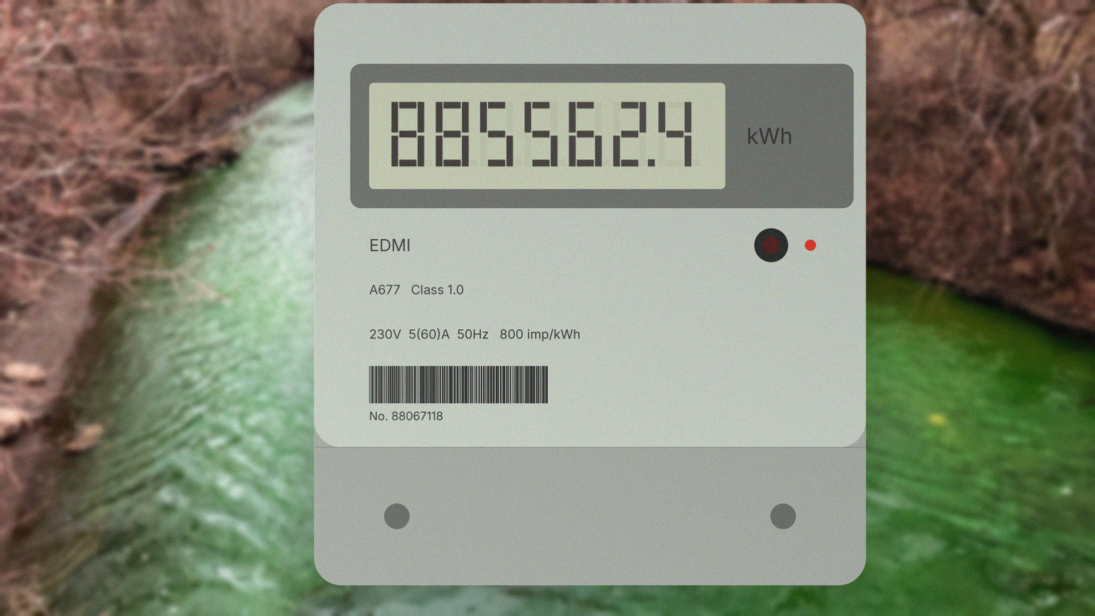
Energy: 885562.4 kWh
